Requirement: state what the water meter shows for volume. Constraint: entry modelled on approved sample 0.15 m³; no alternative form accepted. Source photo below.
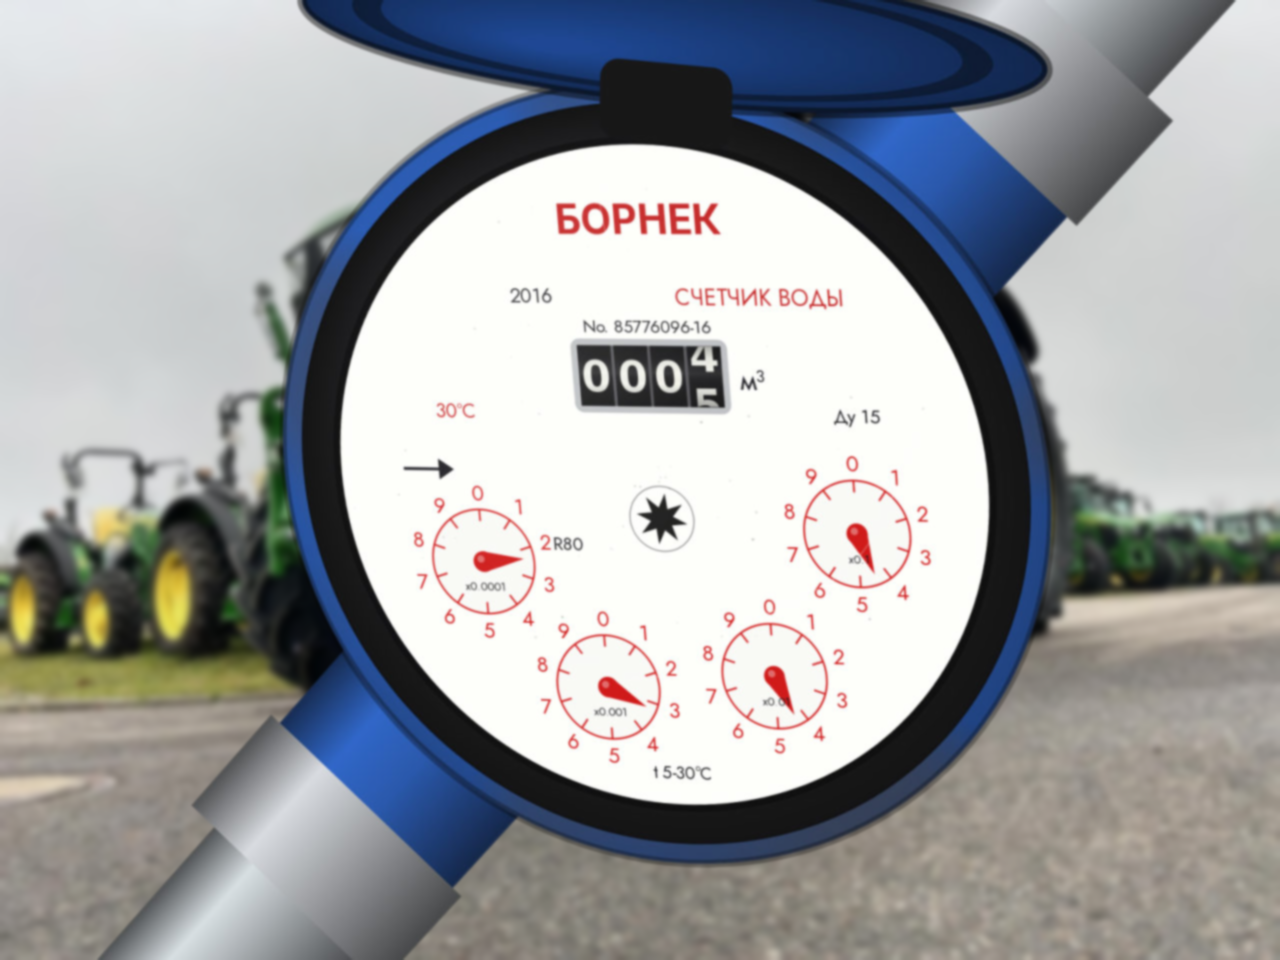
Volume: 4.4432 m³
